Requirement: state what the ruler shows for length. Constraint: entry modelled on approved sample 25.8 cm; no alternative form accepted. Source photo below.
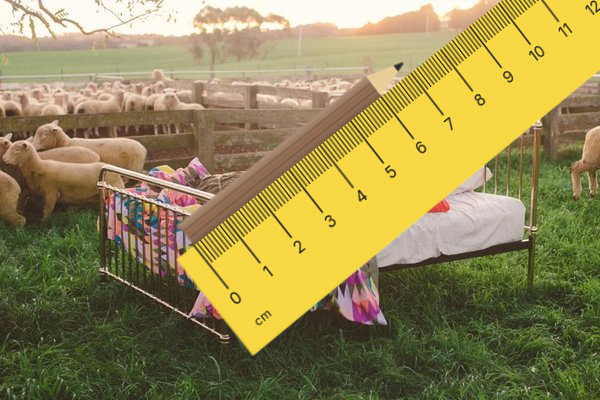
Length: 7 cm
